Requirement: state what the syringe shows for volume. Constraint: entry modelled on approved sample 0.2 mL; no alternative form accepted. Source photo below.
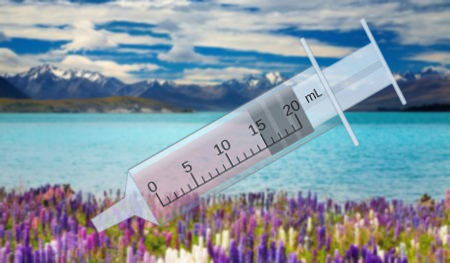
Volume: 15 mL
